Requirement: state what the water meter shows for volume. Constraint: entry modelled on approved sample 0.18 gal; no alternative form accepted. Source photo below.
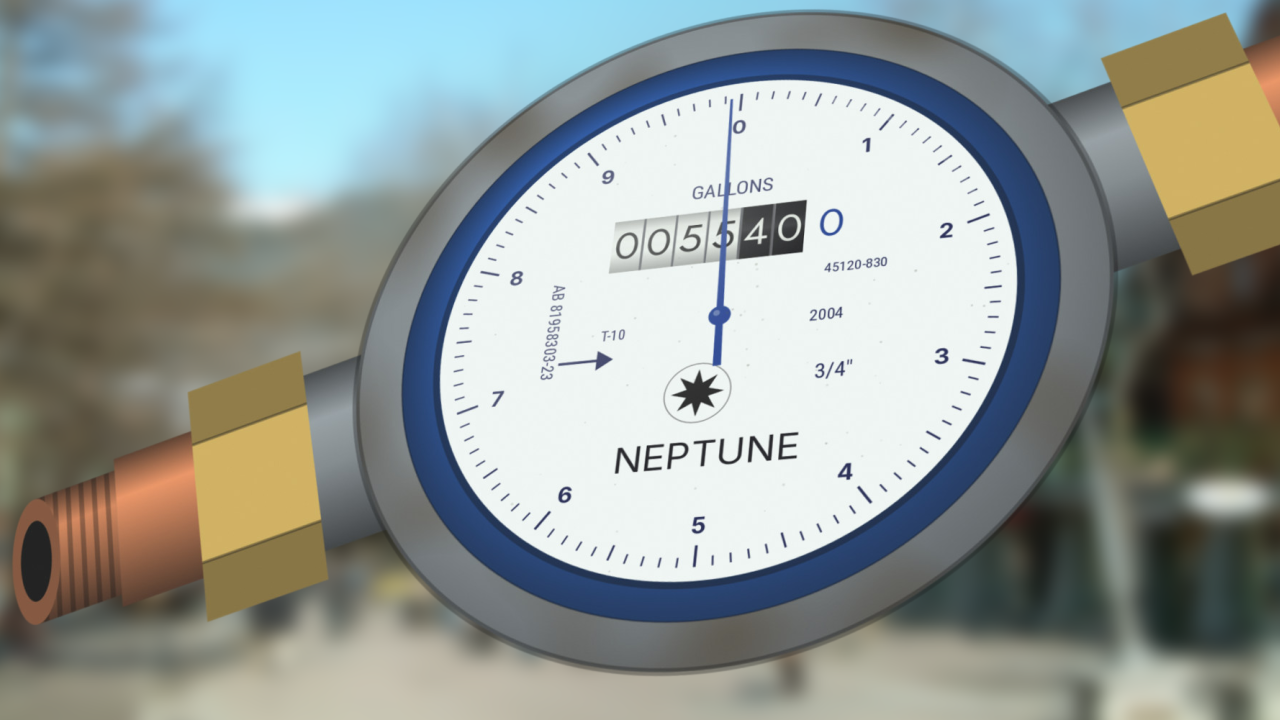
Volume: 55399.9 gal
